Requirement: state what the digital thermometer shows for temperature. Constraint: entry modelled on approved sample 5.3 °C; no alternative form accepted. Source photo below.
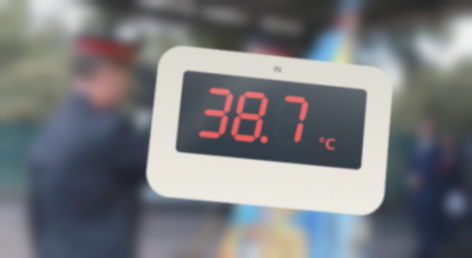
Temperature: 38.7 °C
